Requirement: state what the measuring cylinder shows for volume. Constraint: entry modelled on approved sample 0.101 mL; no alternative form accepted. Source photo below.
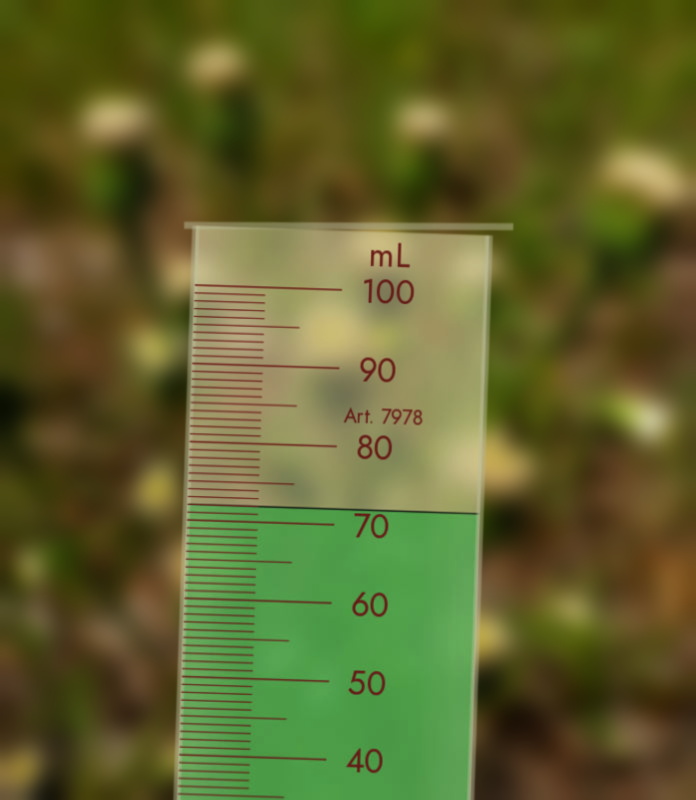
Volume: 72 mL
